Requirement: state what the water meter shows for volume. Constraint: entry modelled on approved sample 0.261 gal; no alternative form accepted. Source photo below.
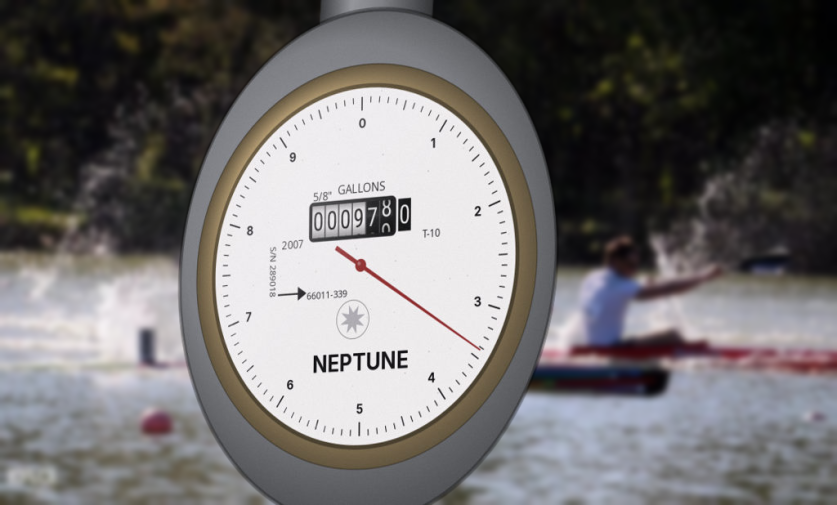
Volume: 9783.4 gal
